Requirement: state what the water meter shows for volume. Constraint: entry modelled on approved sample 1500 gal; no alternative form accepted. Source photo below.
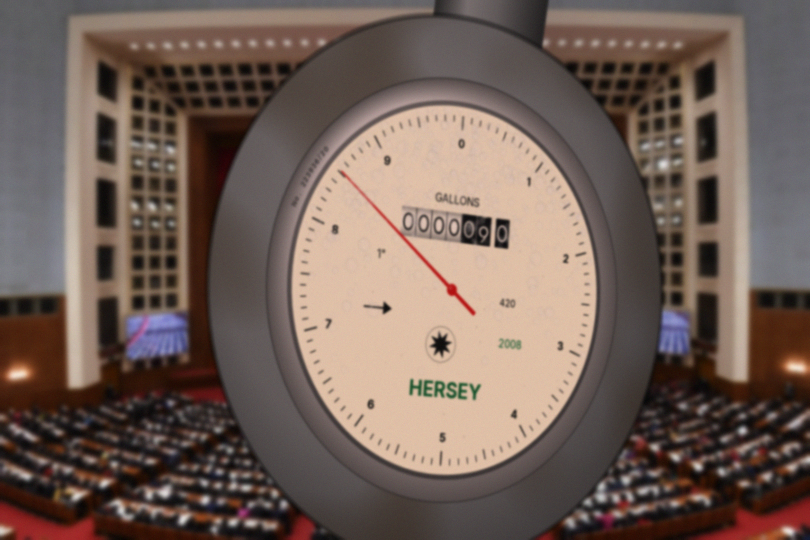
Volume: 88.5 gal
